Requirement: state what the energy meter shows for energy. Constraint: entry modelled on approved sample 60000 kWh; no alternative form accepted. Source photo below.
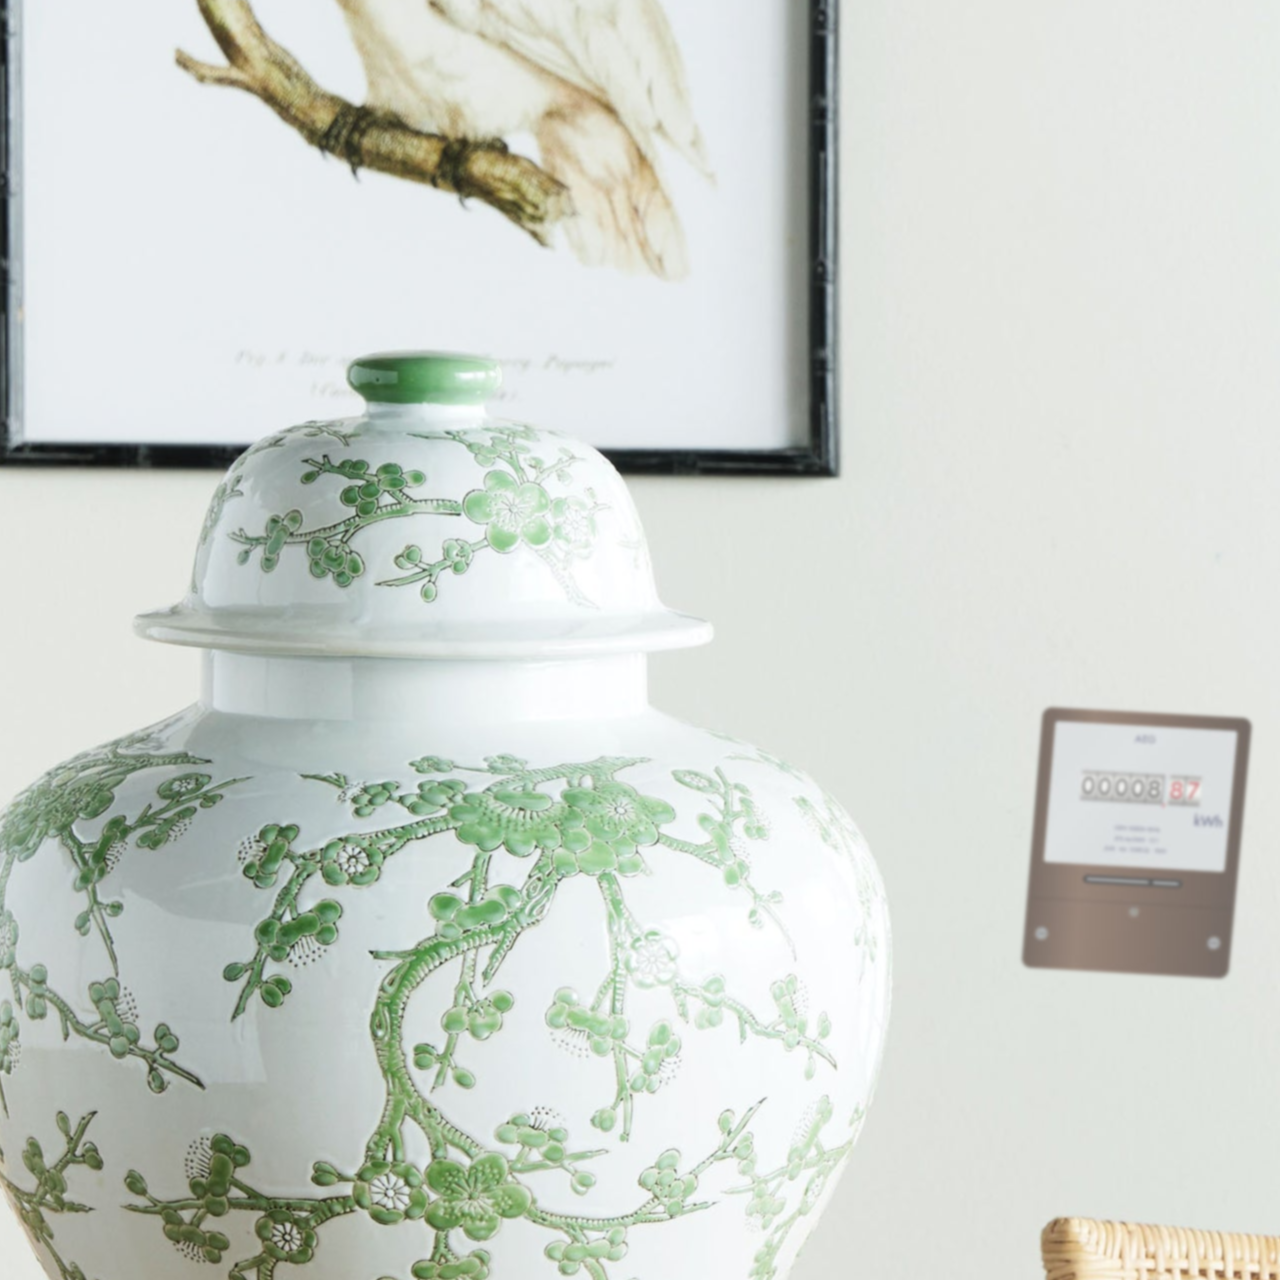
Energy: 8.87 kWh
